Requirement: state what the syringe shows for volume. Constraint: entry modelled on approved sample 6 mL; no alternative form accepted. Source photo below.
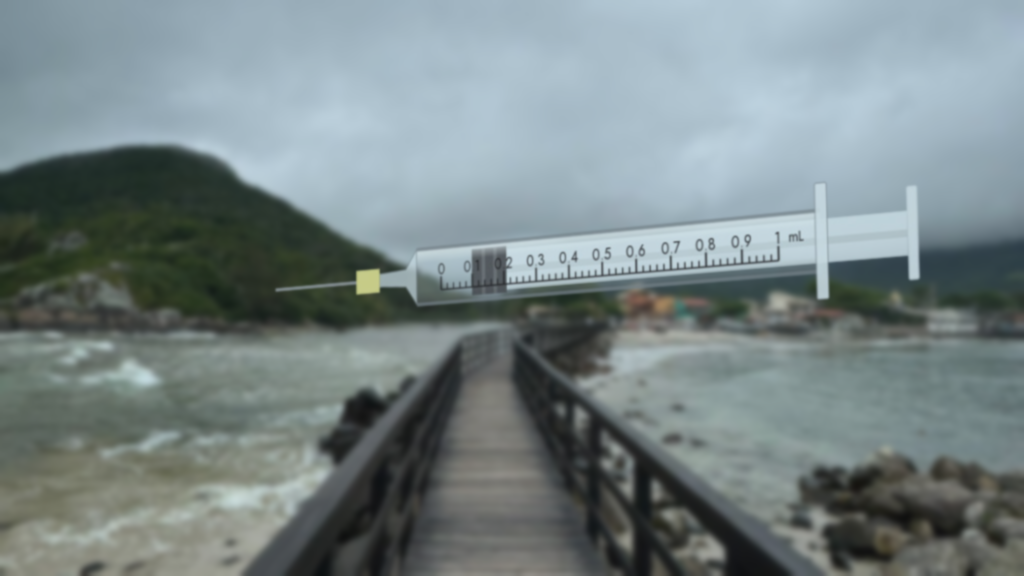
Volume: 0.1 mL
